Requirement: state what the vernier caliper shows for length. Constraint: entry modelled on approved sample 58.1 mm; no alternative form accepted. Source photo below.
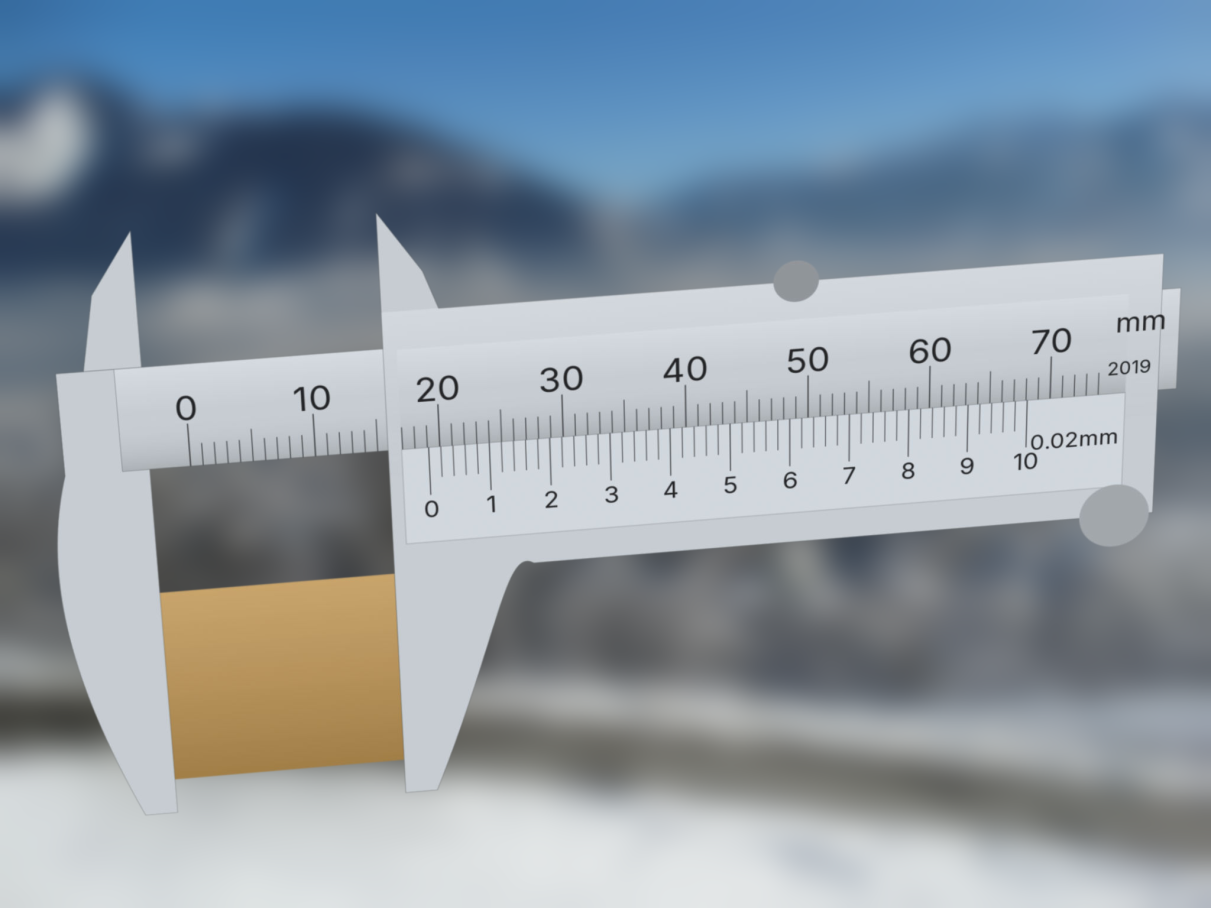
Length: 19.1 mm
